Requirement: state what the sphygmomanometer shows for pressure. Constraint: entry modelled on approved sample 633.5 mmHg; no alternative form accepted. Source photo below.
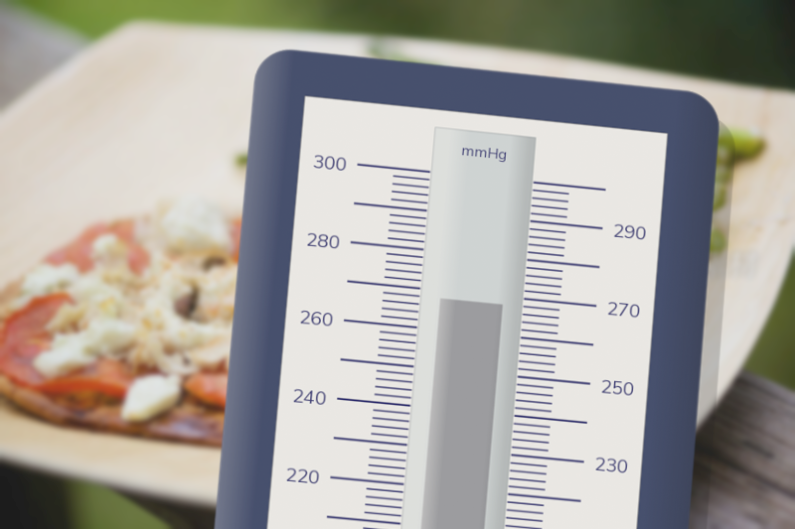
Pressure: 268 mmHg
